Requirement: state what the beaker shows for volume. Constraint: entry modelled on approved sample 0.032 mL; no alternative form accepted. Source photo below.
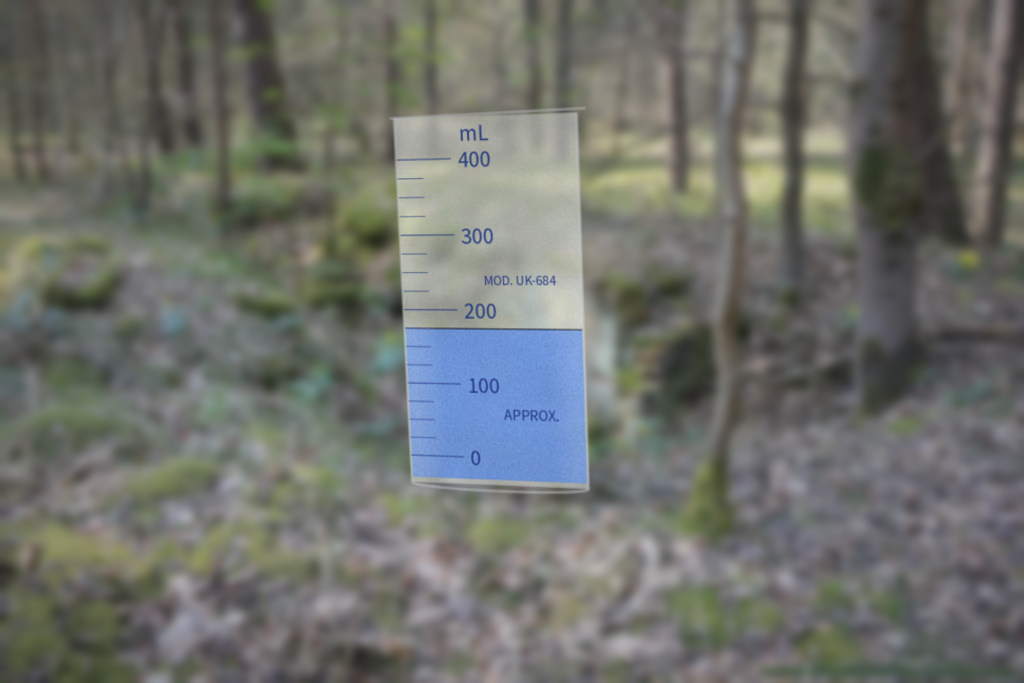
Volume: 175 mL
